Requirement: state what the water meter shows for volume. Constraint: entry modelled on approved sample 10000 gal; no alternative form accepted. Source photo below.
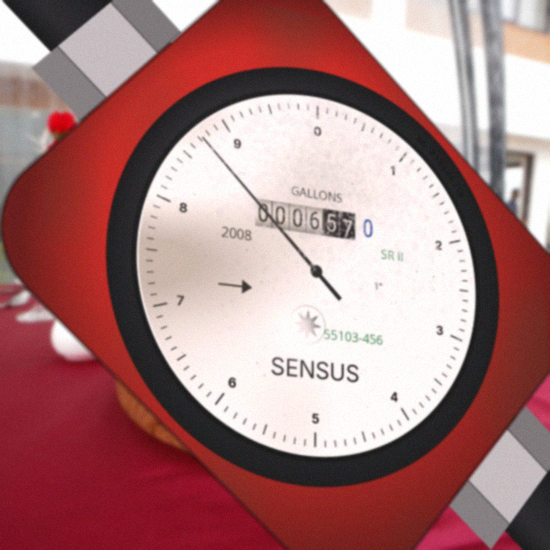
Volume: 6568.7 gal
